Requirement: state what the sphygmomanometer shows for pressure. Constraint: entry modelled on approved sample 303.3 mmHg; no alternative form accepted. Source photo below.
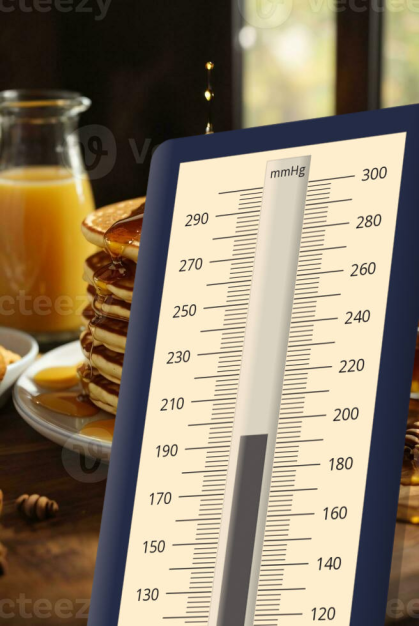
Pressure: 194 mmHg
